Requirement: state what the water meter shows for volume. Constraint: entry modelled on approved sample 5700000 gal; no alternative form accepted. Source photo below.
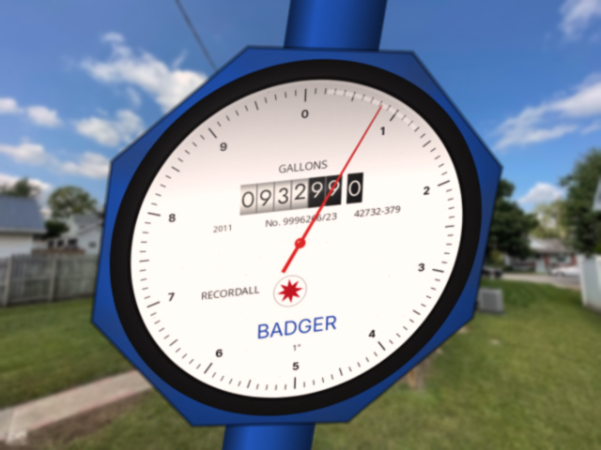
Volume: 932990.8 gal
